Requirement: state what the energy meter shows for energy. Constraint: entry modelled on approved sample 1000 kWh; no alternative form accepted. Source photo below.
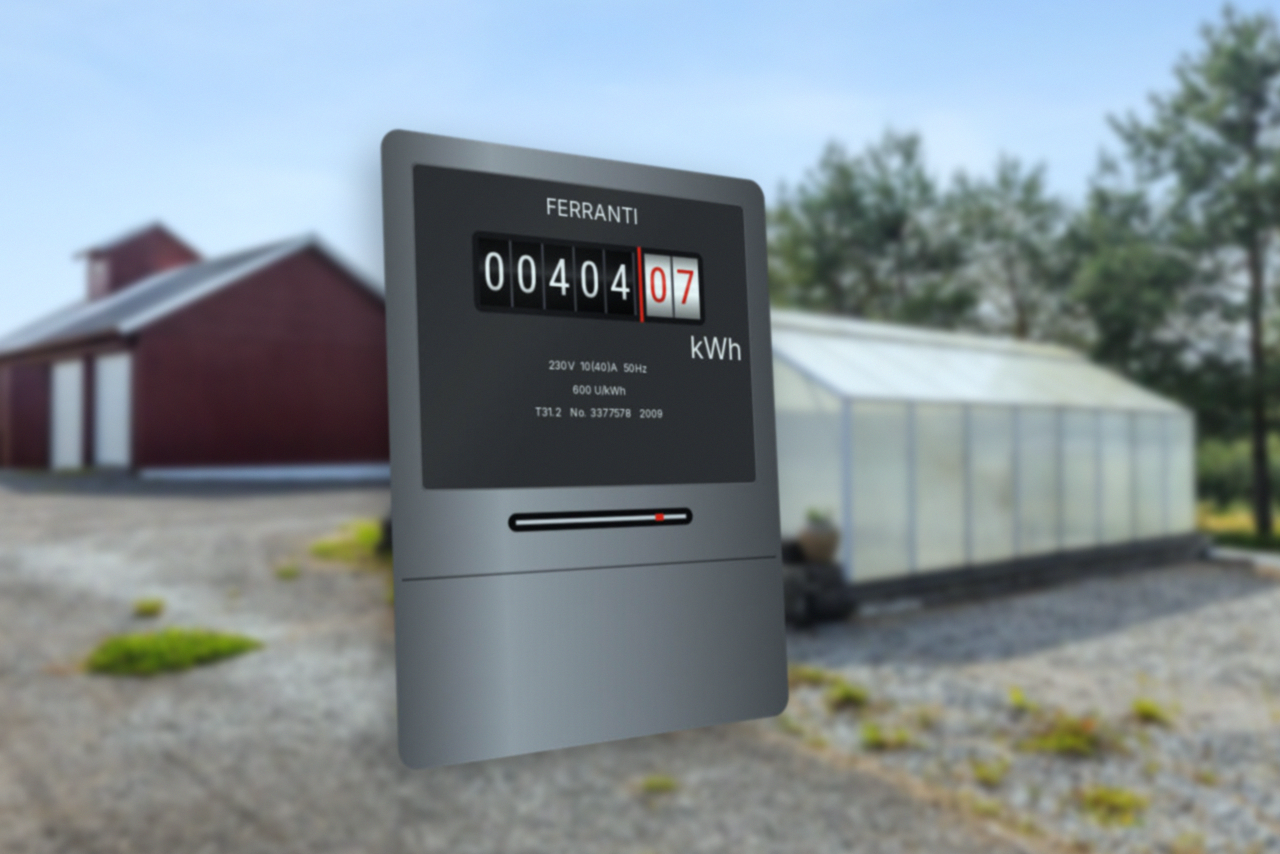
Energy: 404.07 kWh
